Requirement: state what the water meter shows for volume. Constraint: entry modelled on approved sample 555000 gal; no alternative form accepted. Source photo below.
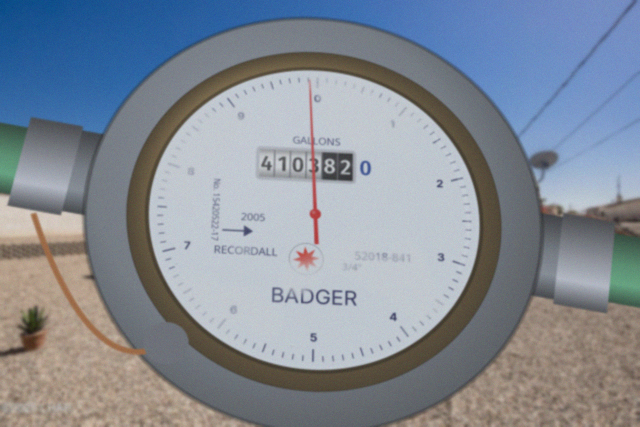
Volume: 4103819.9 gal
